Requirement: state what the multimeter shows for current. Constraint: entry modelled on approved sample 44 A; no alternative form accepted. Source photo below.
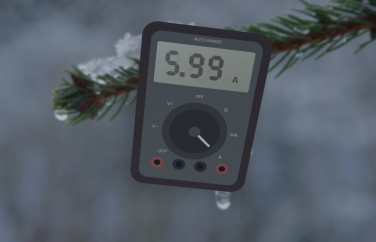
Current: 5.99 A
